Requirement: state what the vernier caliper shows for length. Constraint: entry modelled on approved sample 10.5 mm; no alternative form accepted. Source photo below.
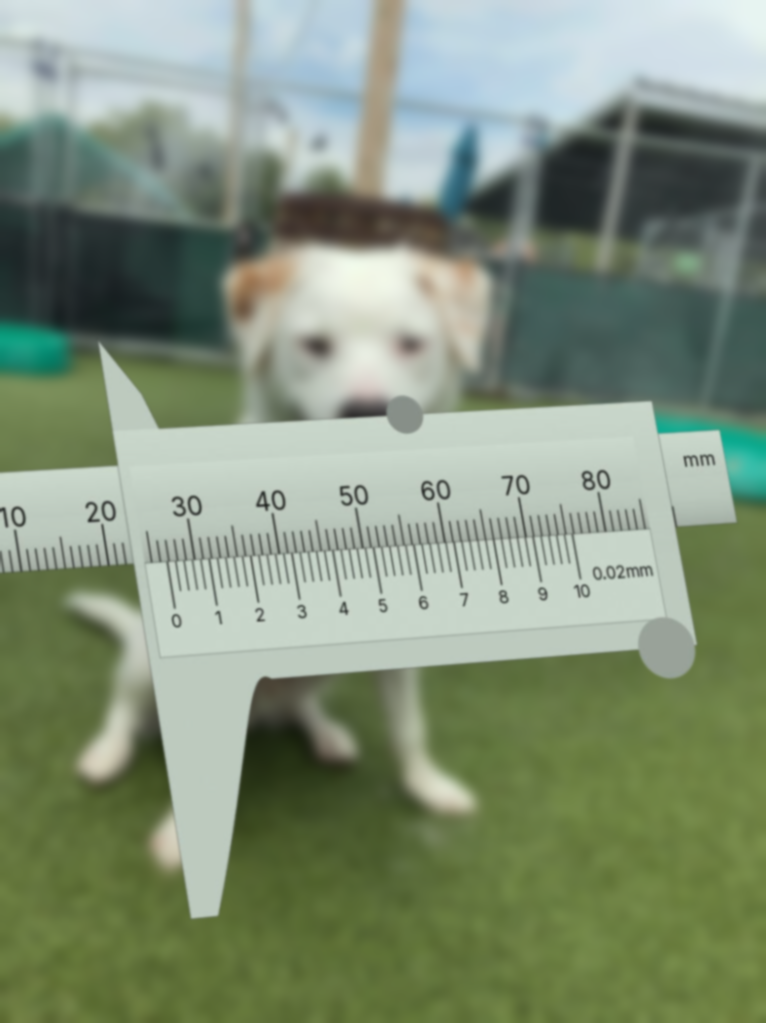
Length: 26.8 mm
